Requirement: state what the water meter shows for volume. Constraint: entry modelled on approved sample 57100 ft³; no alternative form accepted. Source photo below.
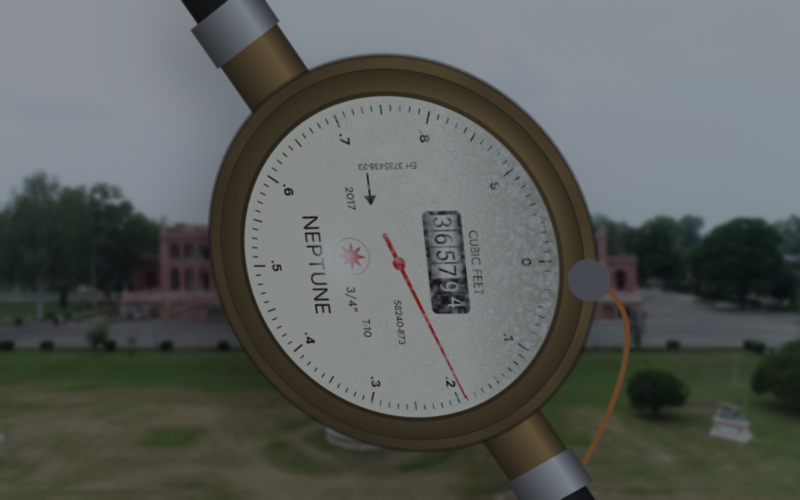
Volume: 365794.19 ft³
